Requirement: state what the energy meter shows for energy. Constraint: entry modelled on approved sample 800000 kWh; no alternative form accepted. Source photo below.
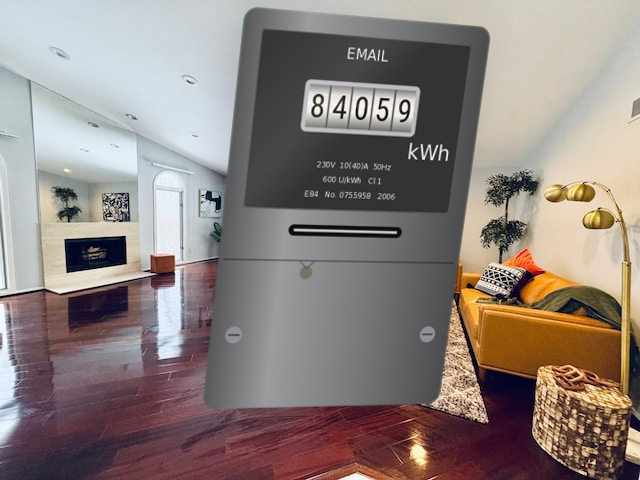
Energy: 84059 kWh
